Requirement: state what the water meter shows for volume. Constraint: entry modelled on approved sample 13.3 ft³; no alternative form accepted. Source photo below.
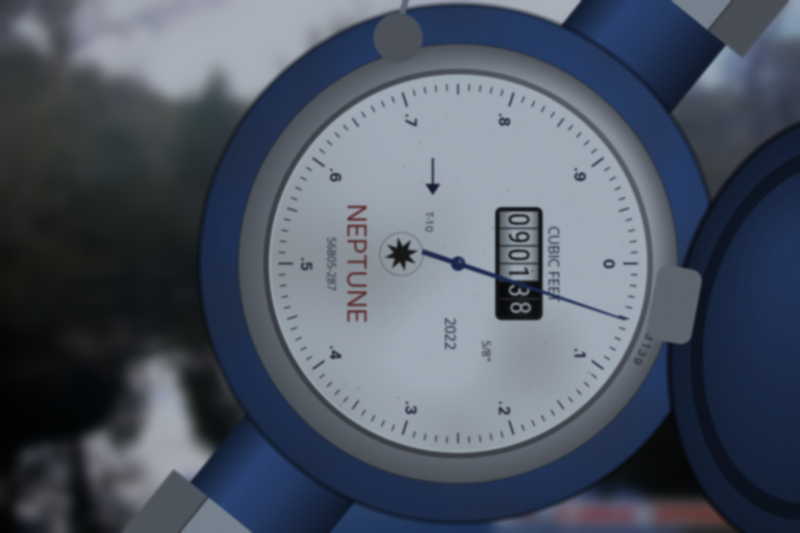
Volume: 90138.05 ft³
